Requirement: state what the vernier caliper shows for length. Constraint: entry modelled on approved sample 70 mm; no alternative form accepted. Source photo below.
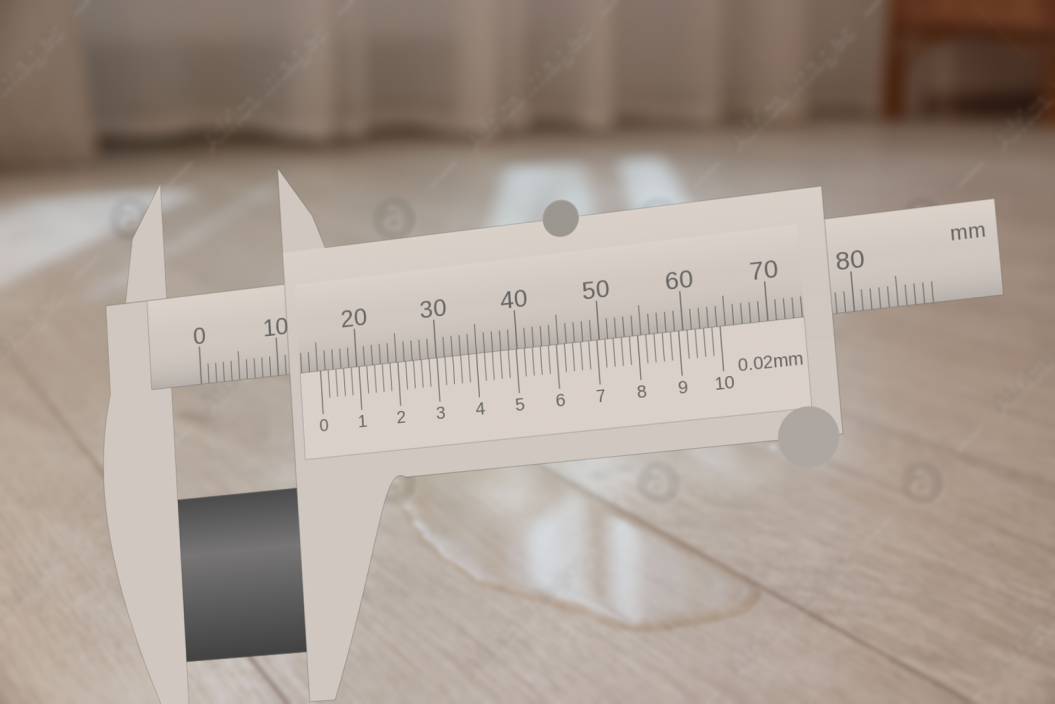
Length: 15.4 mm
